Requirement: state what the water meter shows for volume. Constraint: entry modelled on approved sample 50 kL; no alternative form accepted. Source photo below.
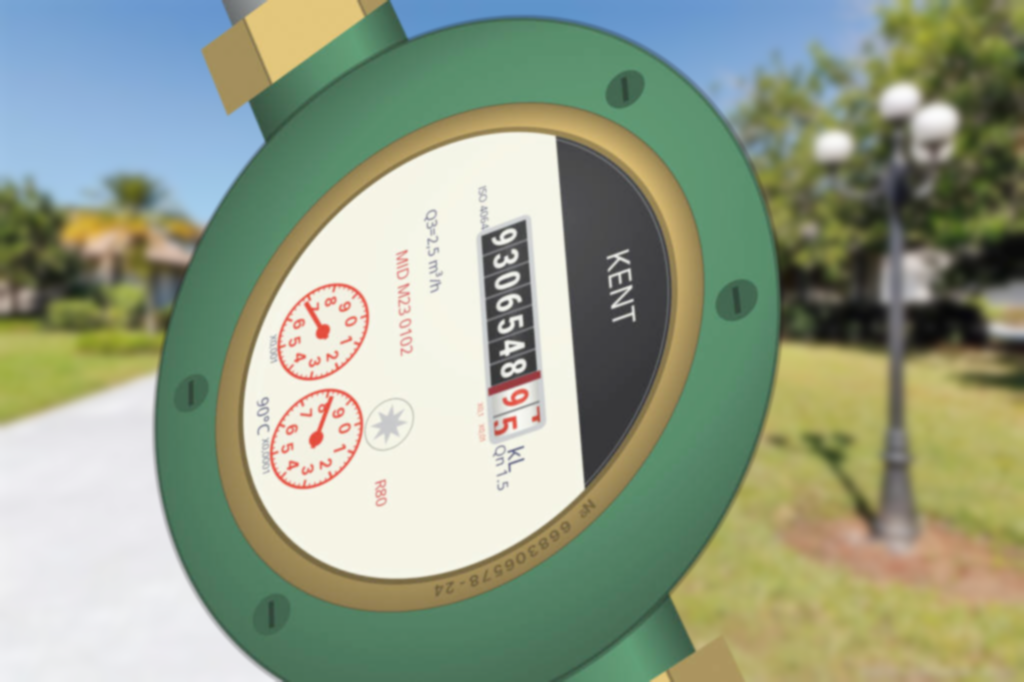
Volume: 9306548.9468 kL
